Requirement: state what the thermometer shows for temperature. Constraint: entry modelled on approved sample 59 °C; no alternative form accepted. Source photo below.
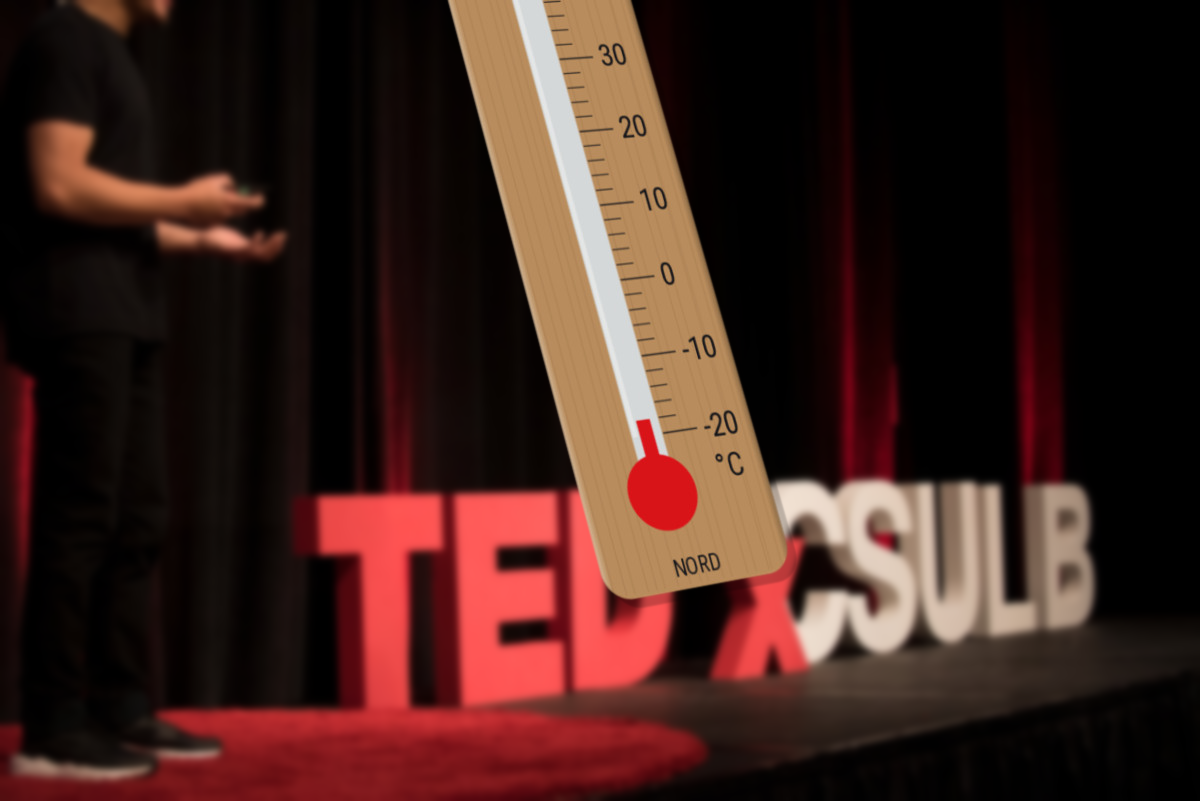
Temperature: -18 °C
